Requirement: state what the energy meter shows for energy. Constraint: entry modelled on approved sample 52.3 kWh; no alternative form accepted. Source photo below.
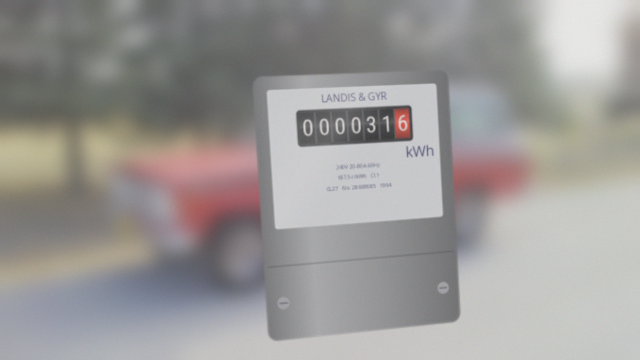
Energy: 31.6 kWh
